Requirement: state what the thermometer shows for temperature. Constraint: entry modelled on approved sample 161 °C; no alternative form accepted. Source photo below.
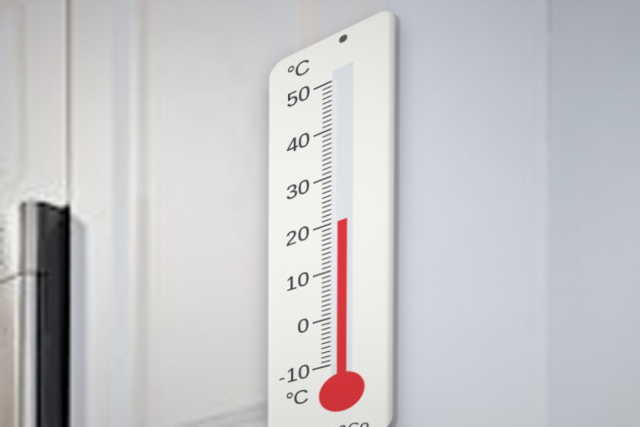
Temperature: 20 °C
